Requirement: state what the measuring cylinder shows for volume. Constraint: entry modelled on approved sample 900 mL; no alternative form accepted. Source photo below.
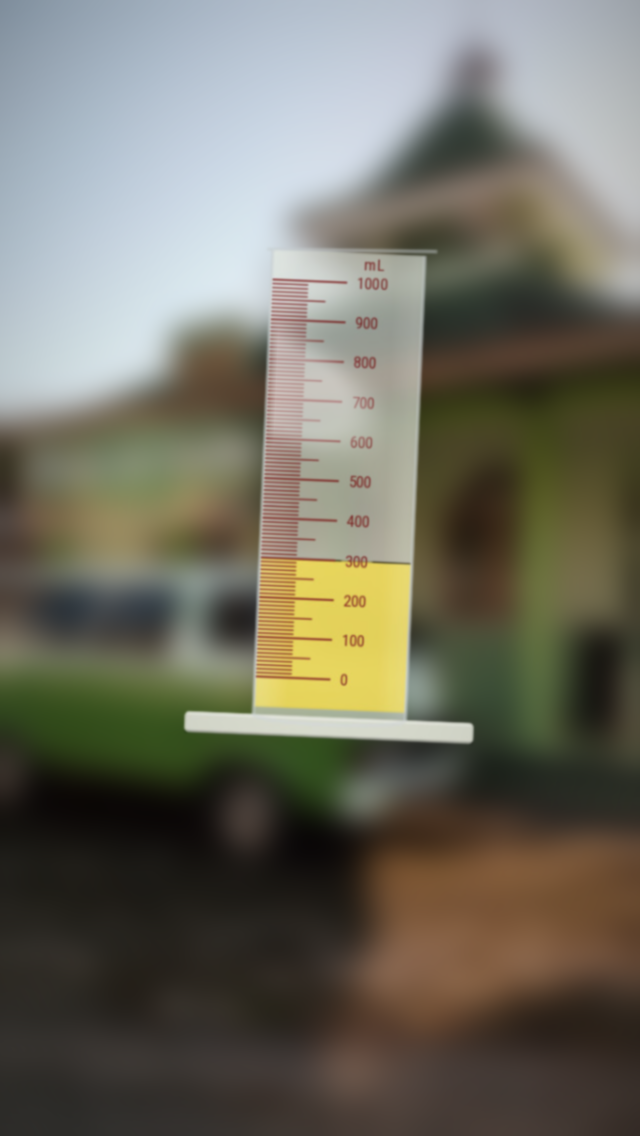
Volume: 300 mL
